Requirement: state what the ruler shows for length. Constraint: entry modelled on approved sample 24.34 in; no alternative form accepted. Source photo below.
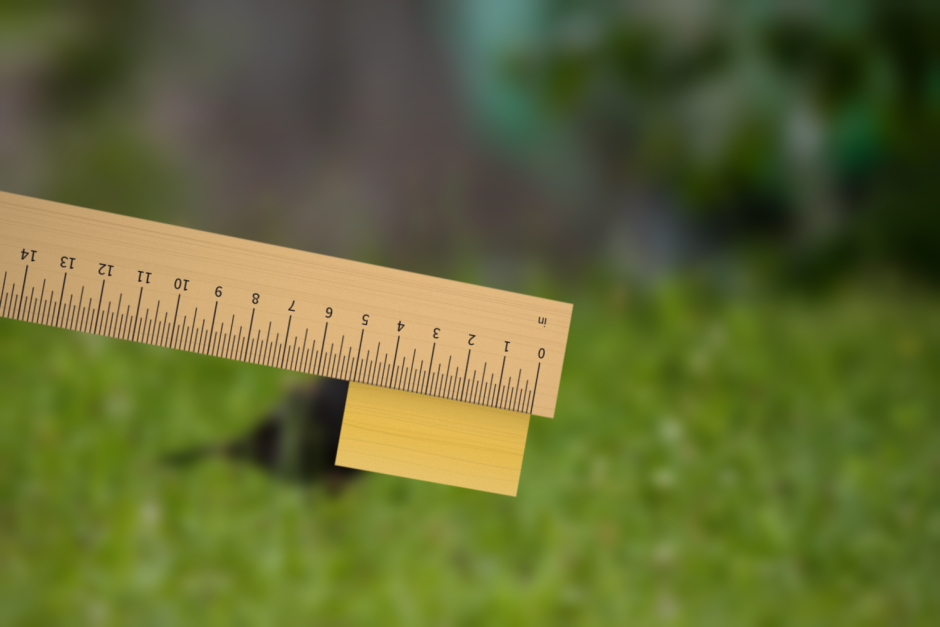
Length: 5.125 in
